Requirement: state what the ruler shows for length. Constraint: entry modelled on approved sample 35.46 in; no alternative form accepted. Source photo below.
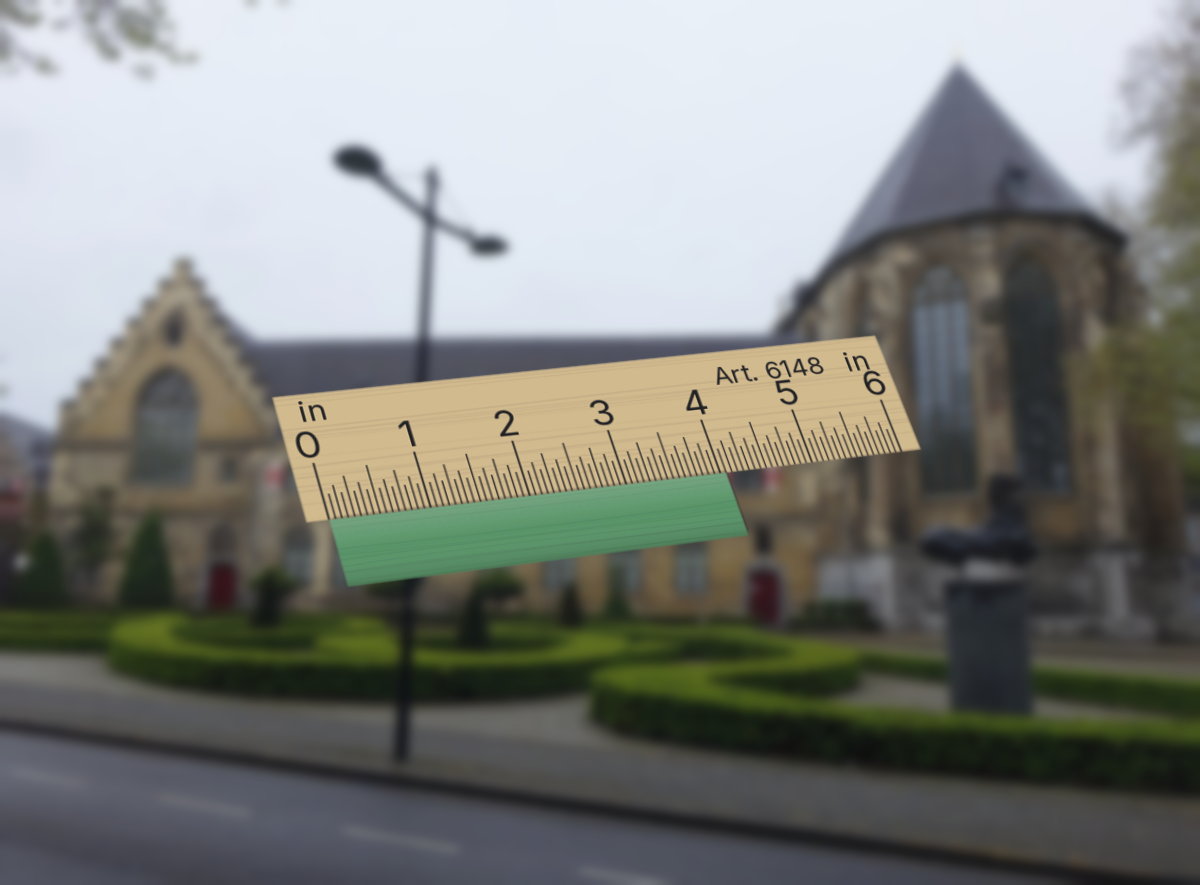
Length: 4.0625 in
